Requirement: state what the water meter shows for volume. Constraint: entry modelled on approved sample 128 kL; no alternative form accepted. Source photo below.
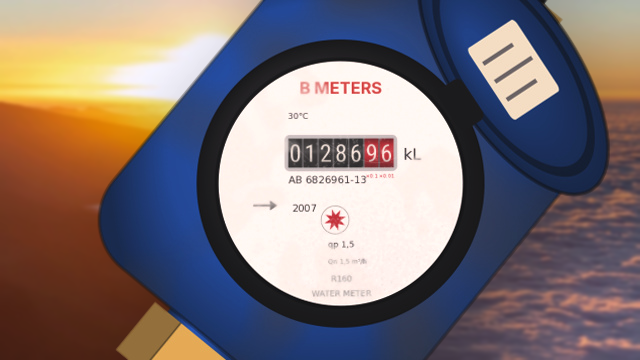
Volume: 1286.96 kL
